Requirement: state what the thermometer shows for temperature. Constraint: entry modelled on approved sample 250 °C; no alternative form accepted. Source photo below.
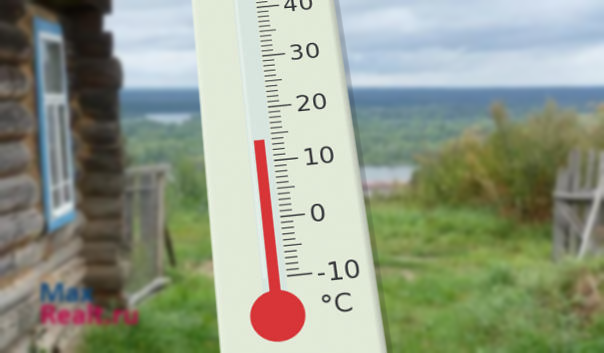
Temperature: 14 °C
